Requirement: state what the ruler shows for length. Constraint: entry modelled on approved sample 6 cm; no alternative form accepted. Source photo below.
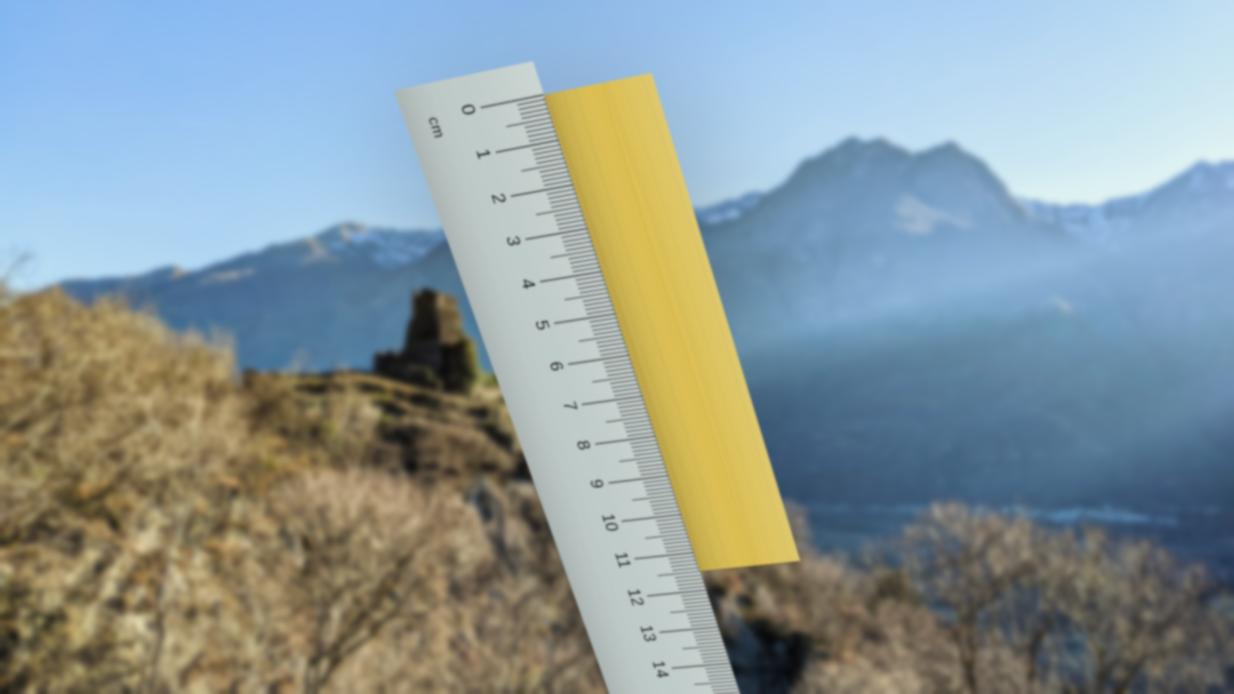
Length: 11.5 cm
